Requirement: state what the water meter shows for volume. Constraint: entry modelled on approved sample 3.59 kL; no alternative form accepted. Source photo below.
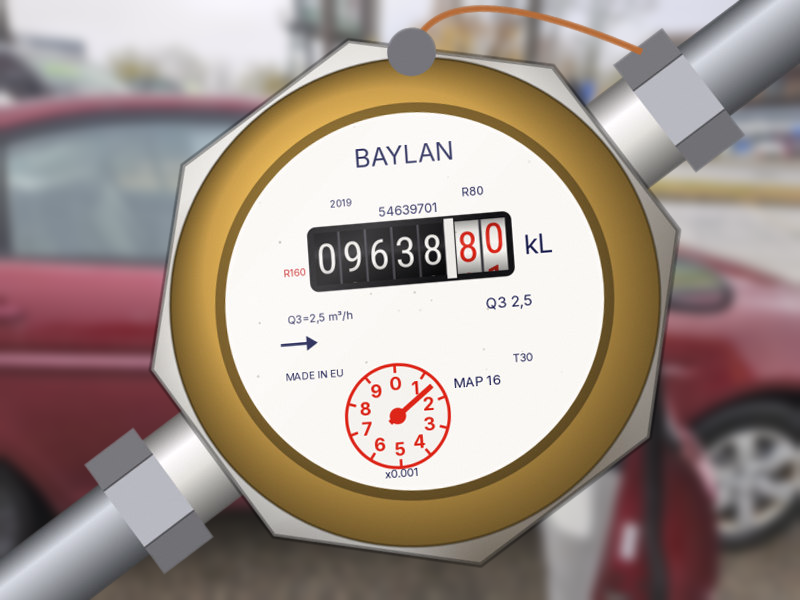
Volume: 9638.801 kL
